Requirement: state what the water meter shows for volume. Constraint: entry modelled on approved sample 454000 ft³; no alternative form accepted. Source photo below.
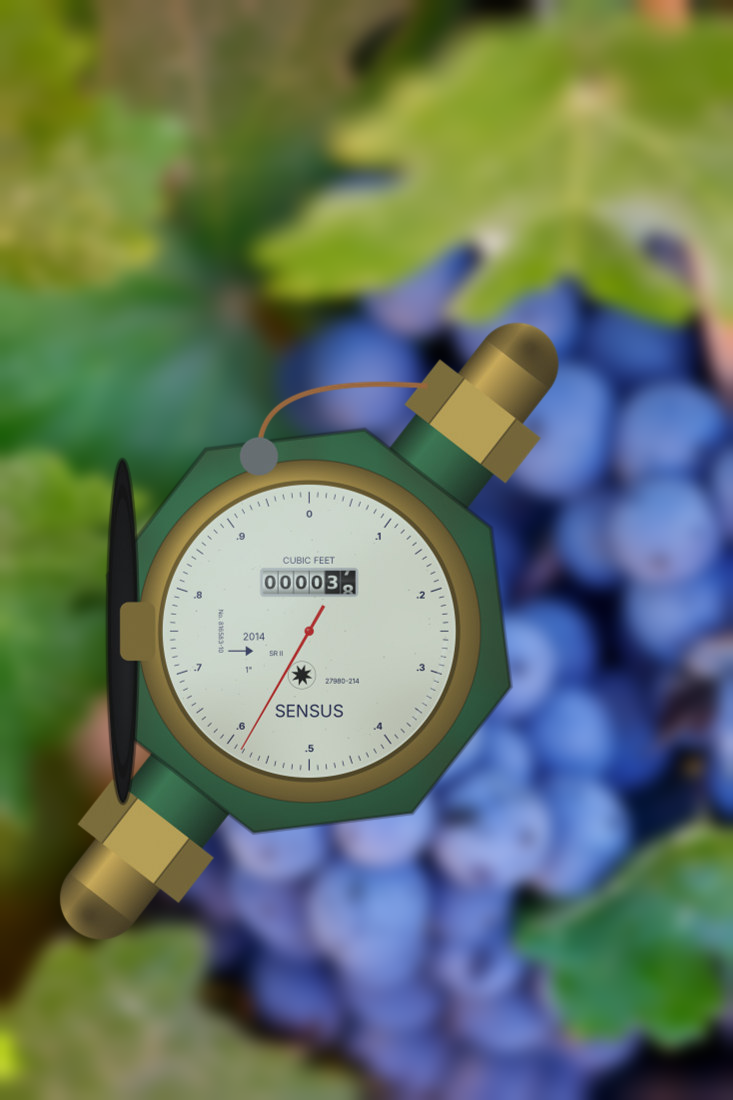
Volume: 37.58 ft³
